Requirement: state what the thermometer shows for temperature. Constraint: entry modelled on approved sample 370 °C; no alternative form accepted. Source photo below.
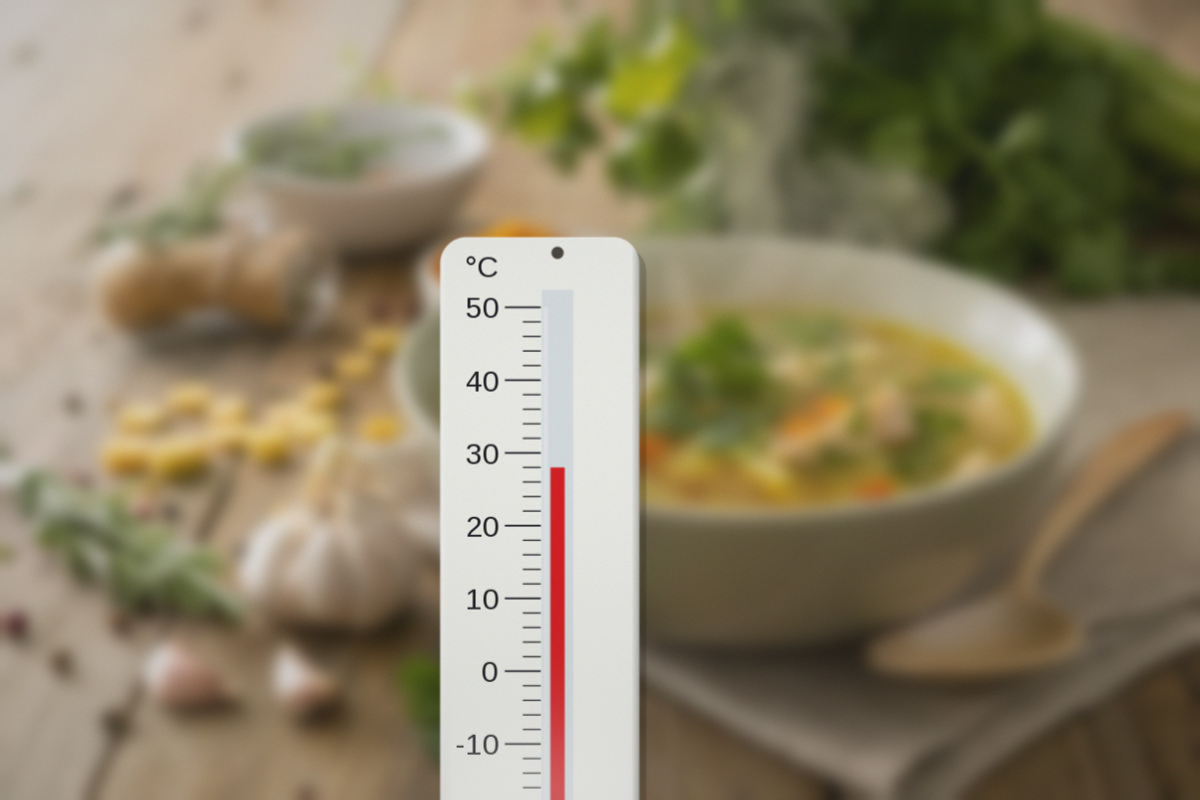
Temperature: 28 °C
